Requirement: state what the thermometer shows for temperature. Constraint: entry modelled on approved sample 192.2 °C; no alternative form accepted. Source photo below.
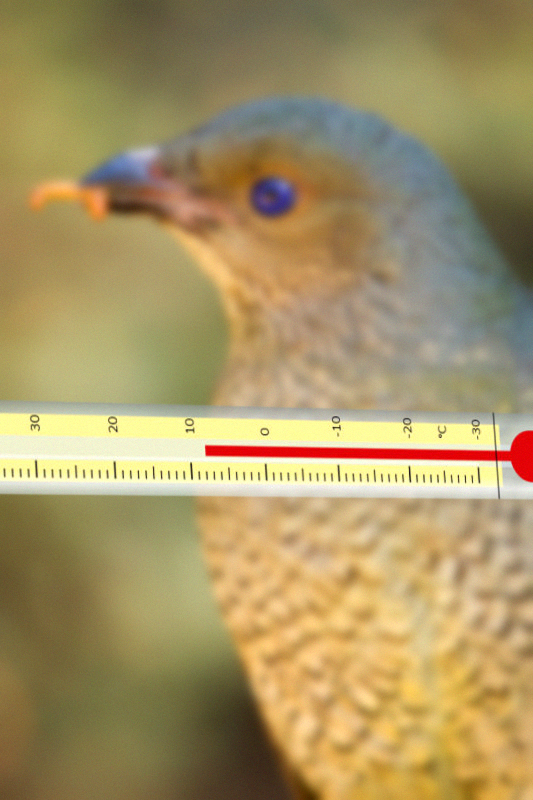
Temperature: 8 °C
